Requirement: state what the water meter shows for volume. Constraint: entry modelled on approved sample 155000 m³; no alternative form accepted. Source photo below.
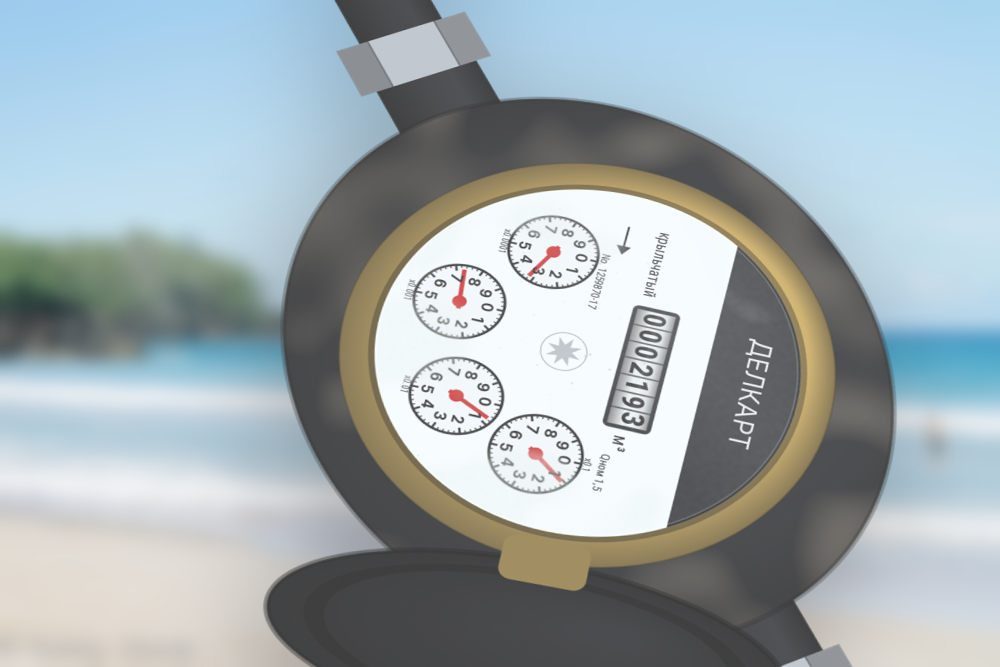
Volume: 2193.1073 m³
